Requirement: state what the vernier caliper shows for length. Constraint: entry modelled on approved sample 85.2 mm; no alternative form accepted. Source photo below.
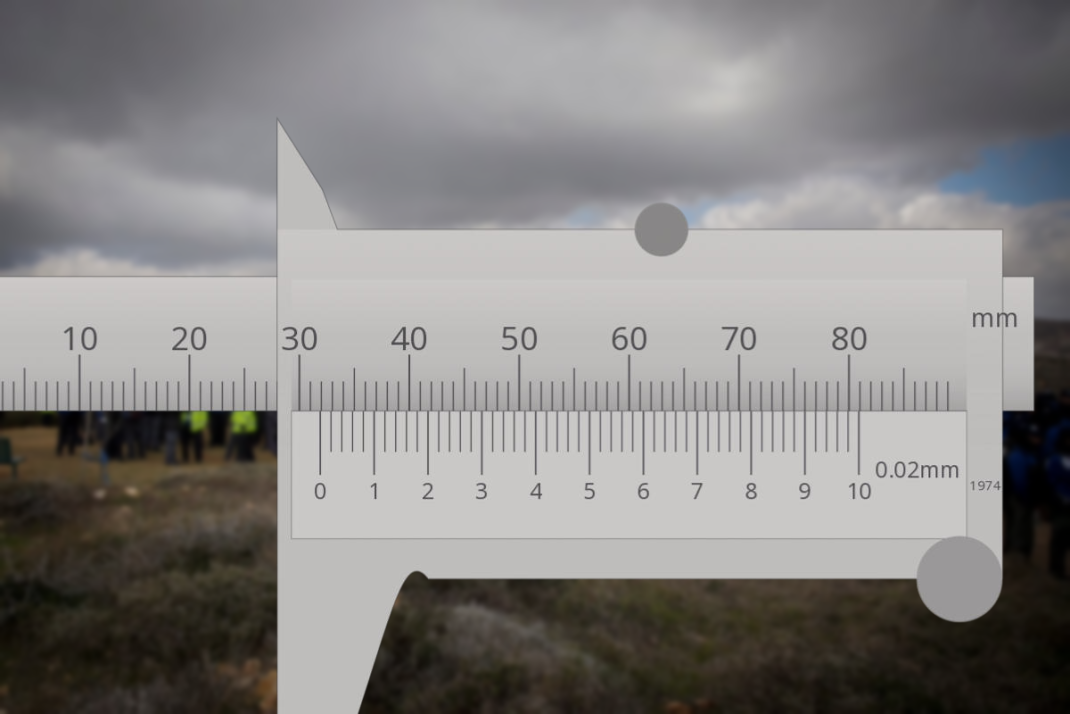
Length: 31.9 mm
